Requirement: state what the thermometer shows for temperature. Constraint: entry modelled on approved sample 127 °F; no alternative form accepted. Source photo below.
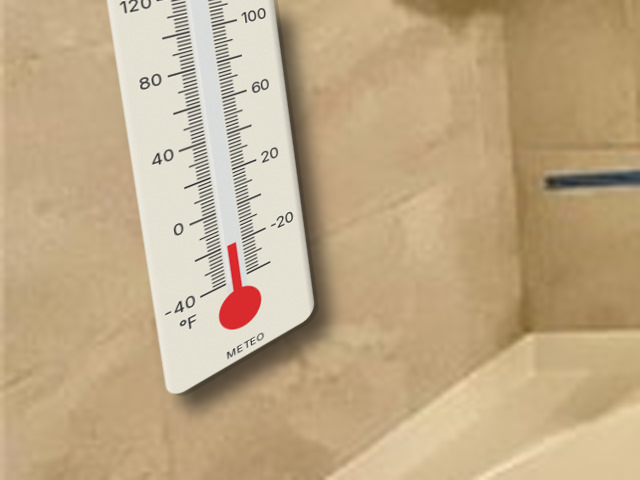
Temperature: -20 °F
